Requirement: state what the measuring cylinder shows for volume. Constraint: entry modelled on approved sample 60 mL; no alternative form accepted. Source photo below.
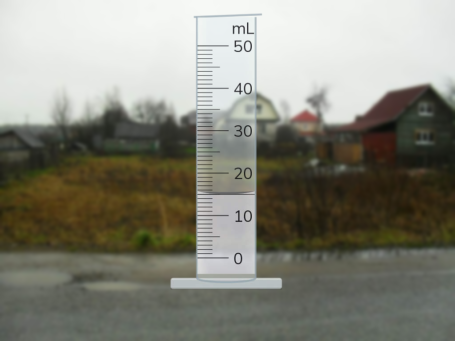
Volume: 15 mL
